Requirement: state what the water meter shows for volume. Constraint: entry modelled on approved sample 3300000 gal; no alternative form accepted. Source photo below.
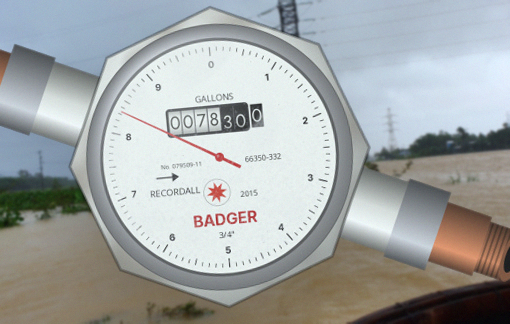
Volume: 78298.3 gal
